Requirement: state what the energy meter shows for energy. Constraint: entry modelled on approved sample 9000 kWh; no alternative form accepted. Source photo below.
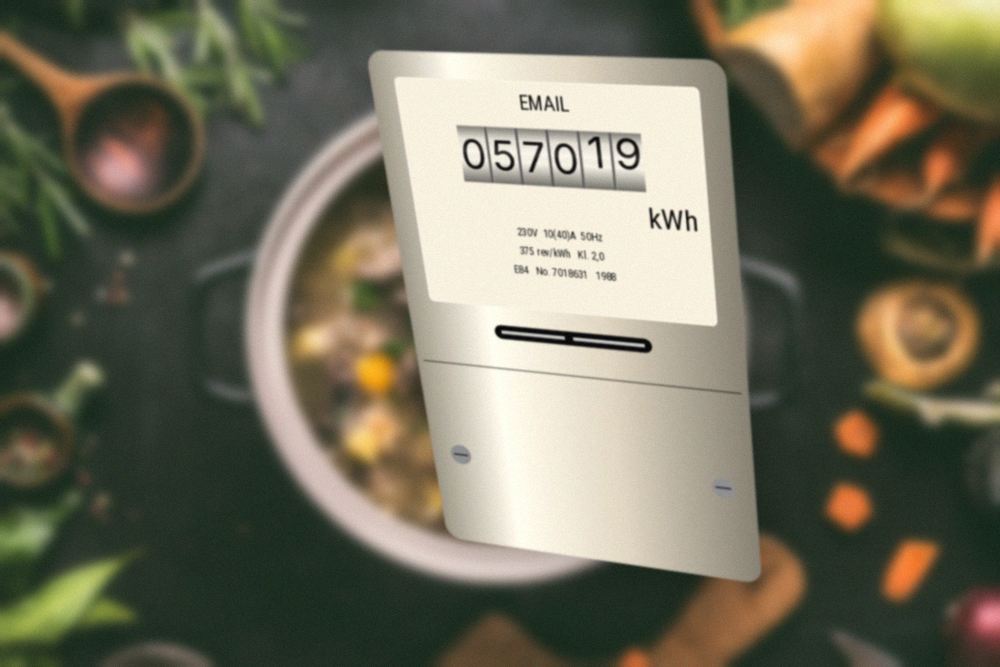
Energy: 57019 kWh
